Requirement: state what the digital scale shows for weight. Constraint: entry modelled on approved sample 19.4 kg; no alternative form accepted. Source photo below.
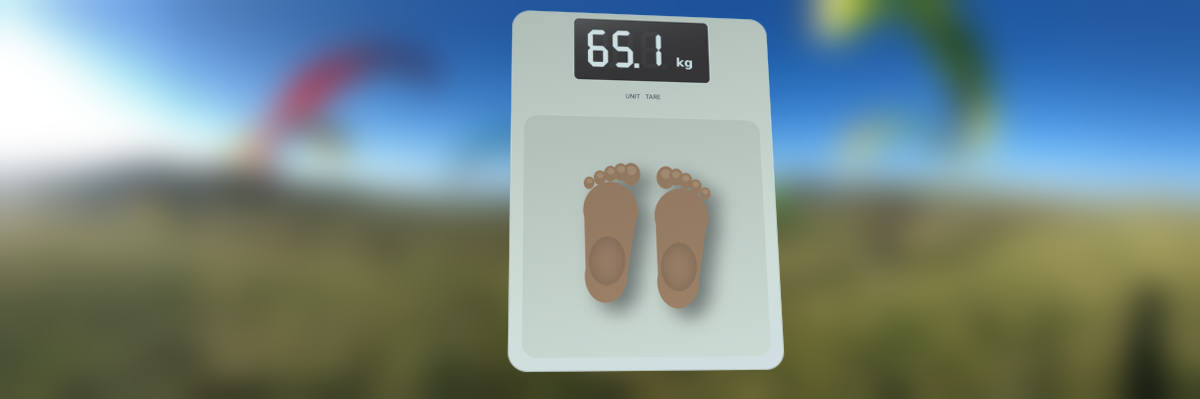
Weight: 65.1 kg
